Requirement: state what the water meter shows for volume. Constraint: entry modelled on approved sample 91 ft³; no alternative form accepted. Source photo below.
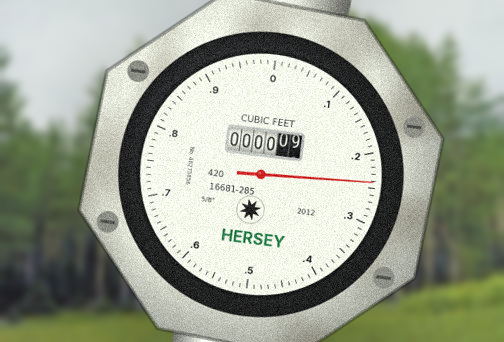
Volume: 9.24 ft³
